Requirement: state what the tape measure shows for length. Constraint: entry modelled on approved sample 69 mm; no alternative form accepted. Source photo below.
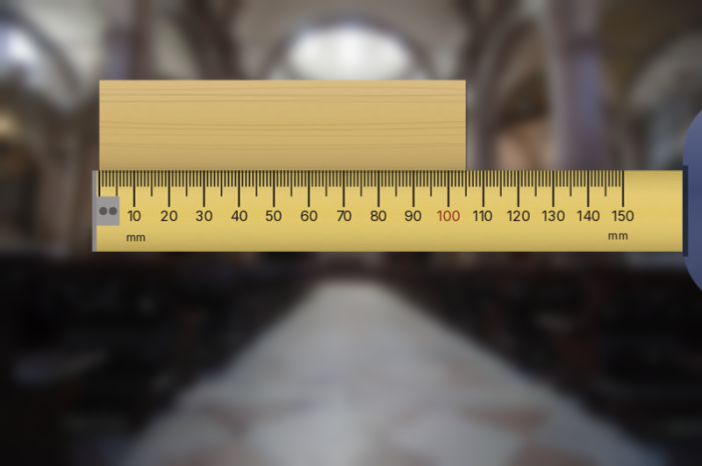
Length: 105 mm
